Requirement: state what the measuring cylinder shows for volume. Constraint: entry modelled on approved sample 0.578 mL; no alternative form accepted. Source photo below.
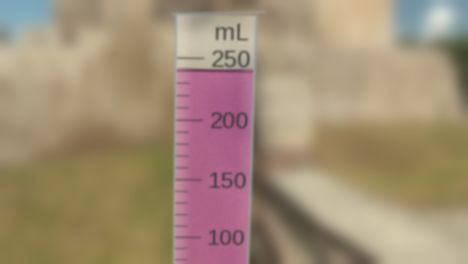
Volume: 240 mL
